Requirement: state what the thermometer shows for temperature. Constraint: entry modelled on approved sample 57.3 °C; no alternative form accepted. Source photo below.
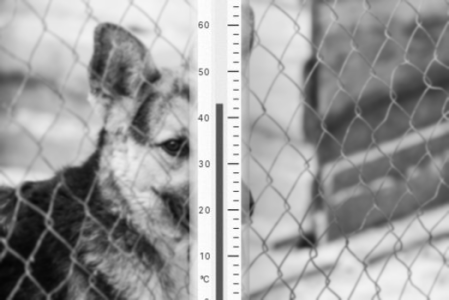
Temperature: 43 °C
